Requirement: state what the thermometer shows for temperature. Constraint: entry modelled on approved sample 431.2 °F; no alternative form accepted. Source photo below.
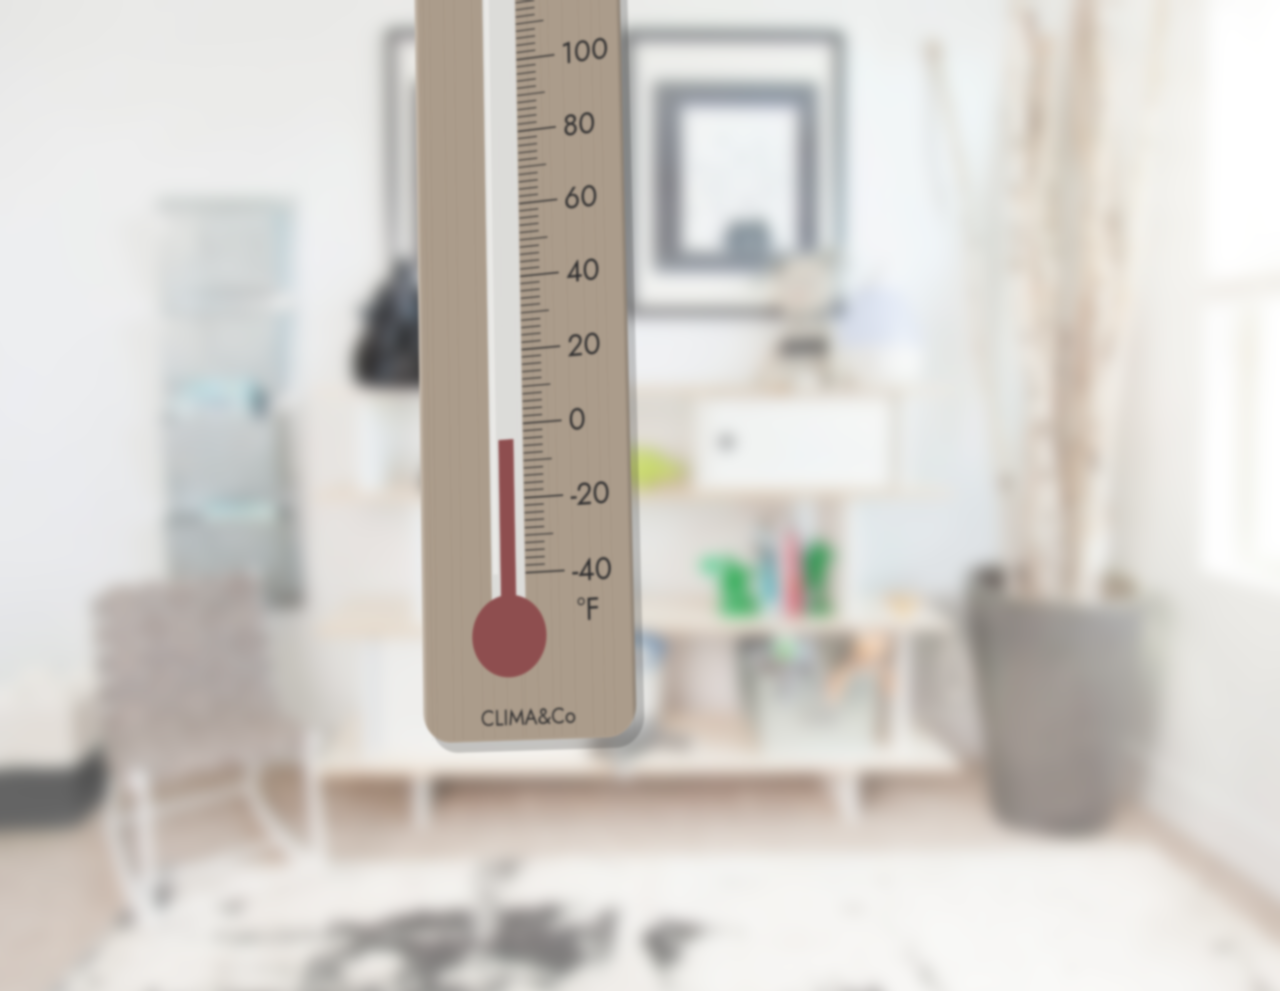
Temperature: -4 °F
